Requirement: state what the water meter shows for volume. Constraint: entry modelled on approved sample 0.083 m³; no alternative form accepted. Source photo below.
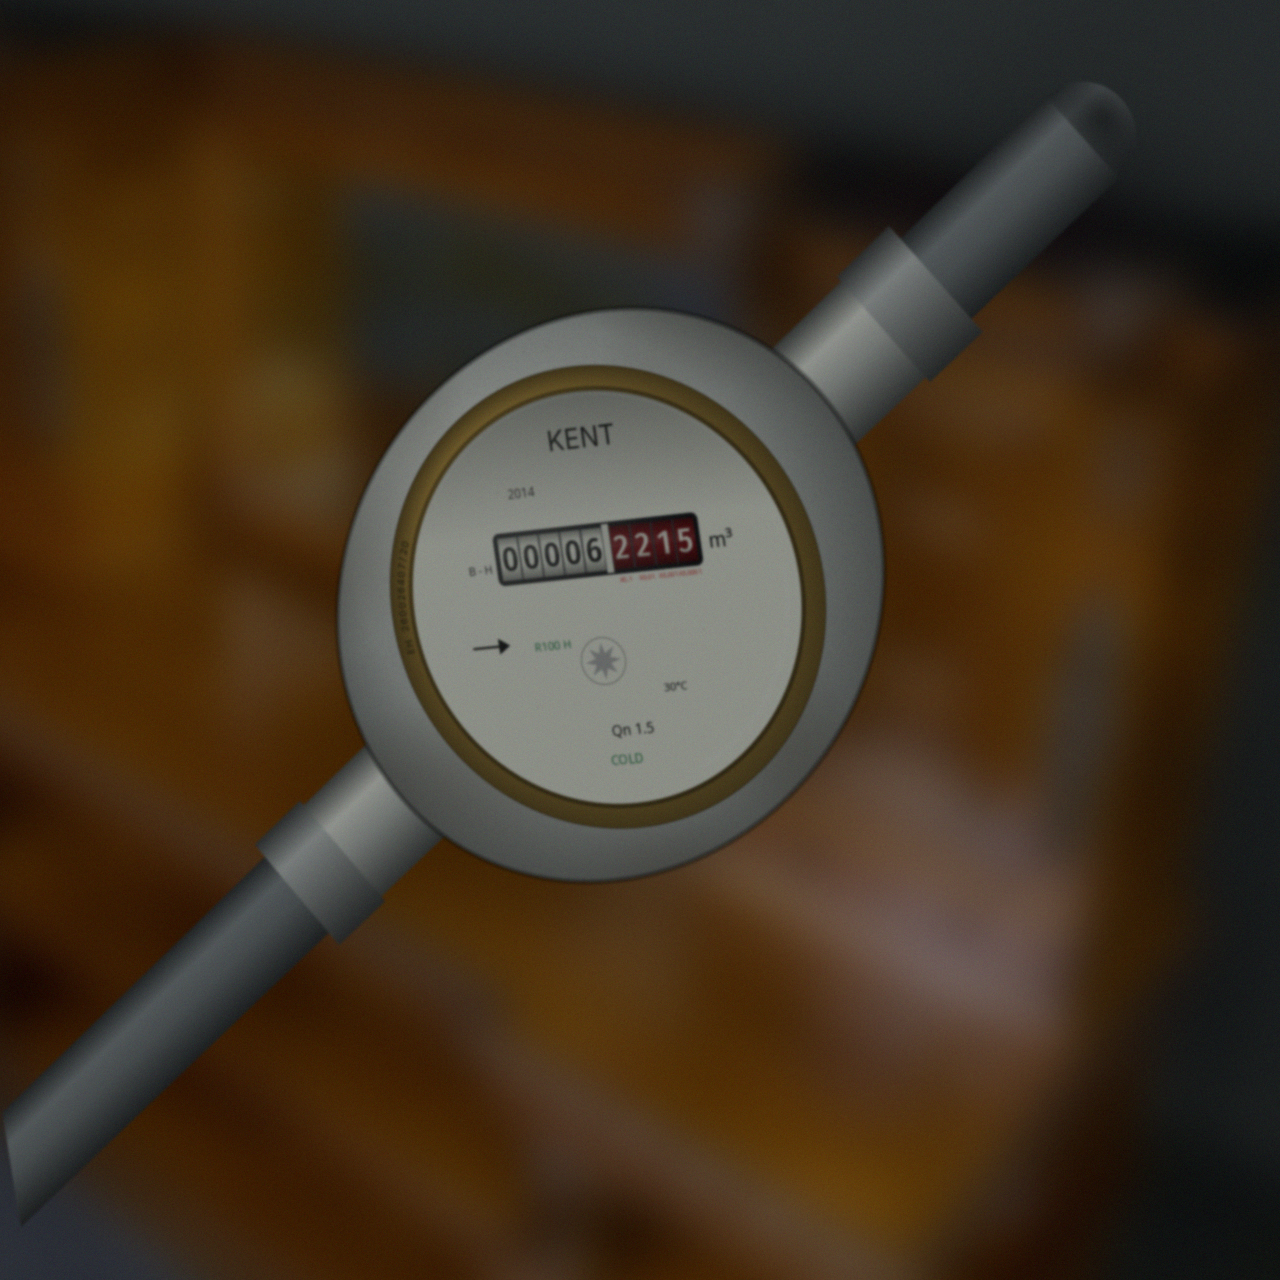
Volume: 6.2215 m³
